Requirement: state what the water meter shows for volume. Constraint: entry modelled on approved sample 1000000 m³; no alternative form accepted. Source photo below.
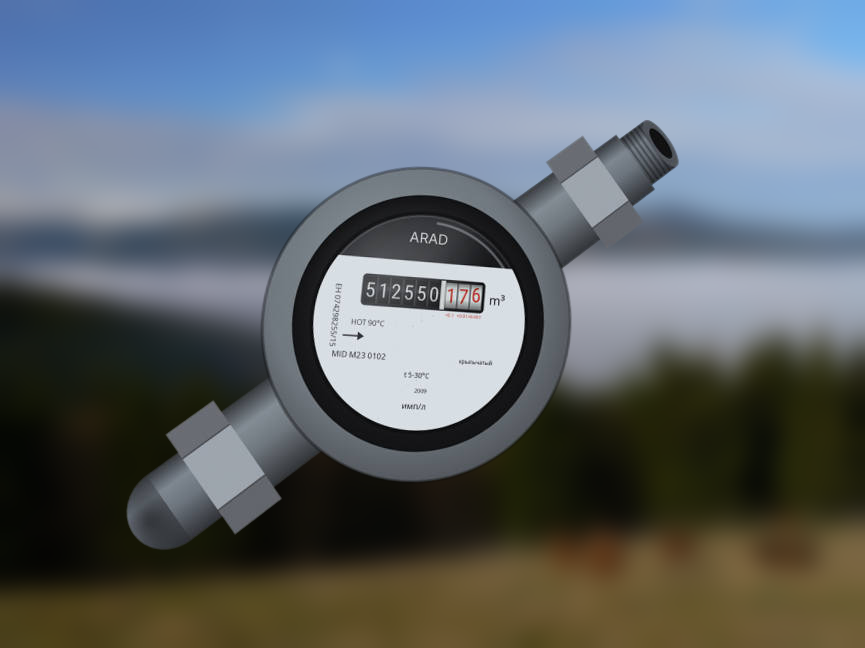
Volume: 512550.176 m³
